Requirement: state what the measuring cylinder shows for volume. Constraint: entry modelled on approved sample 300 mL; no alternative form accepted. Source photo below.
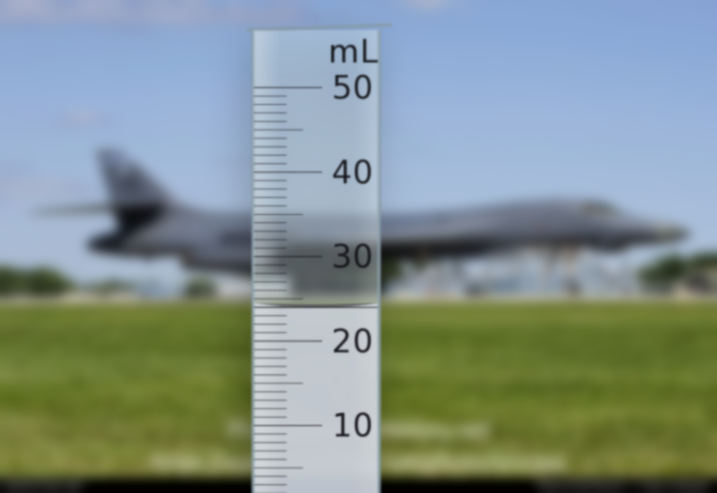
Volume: 24 mL
